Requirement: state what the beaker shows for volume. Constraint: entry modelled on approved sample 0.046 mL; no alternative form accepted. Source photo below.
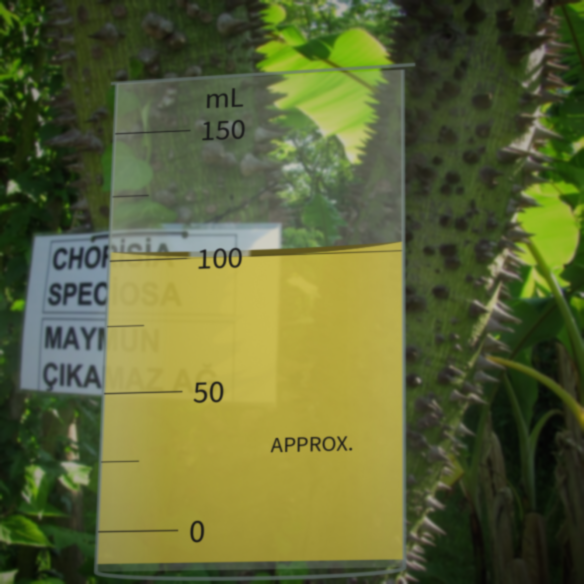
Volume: 100 mL
